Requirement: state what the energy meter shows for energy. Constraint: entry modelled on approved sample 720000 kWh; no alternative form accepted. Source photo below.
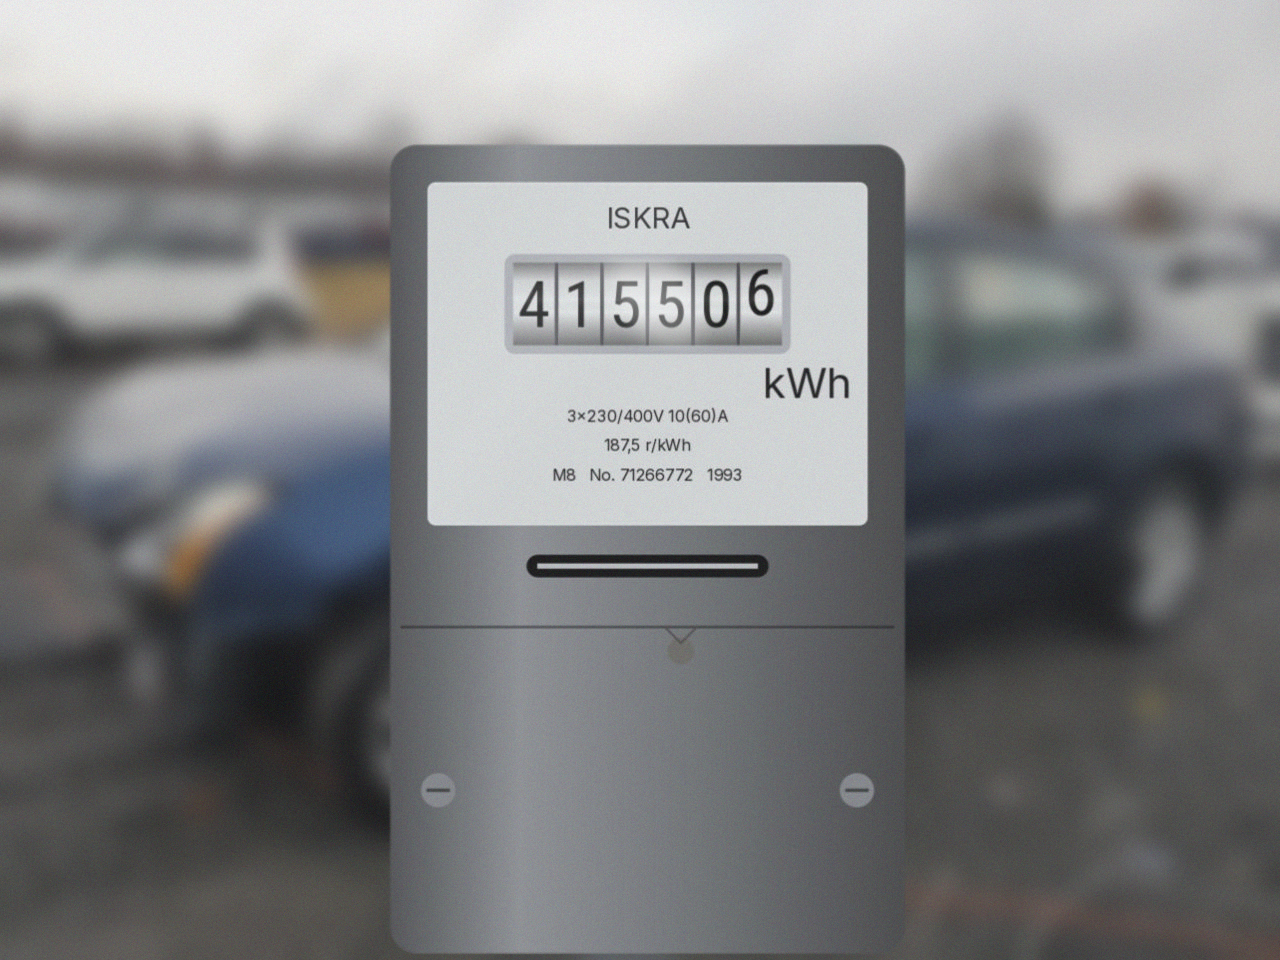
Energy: 415506 kWh
